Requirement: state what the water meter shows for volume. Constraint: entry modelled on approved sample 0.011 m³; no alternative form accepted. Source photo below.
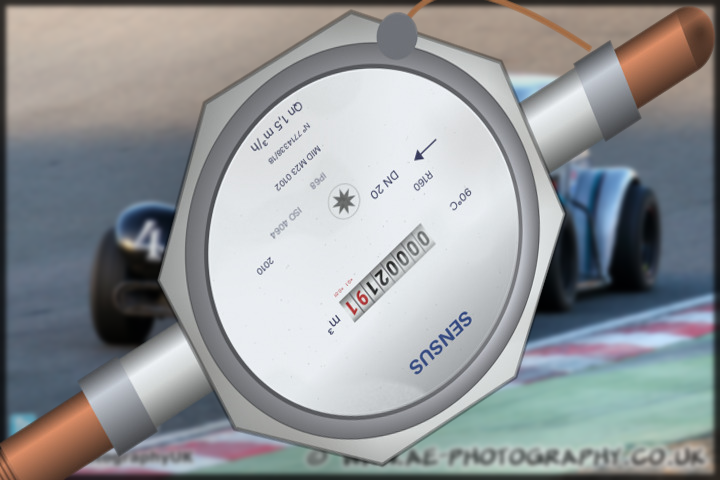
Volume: 21.91 m³
